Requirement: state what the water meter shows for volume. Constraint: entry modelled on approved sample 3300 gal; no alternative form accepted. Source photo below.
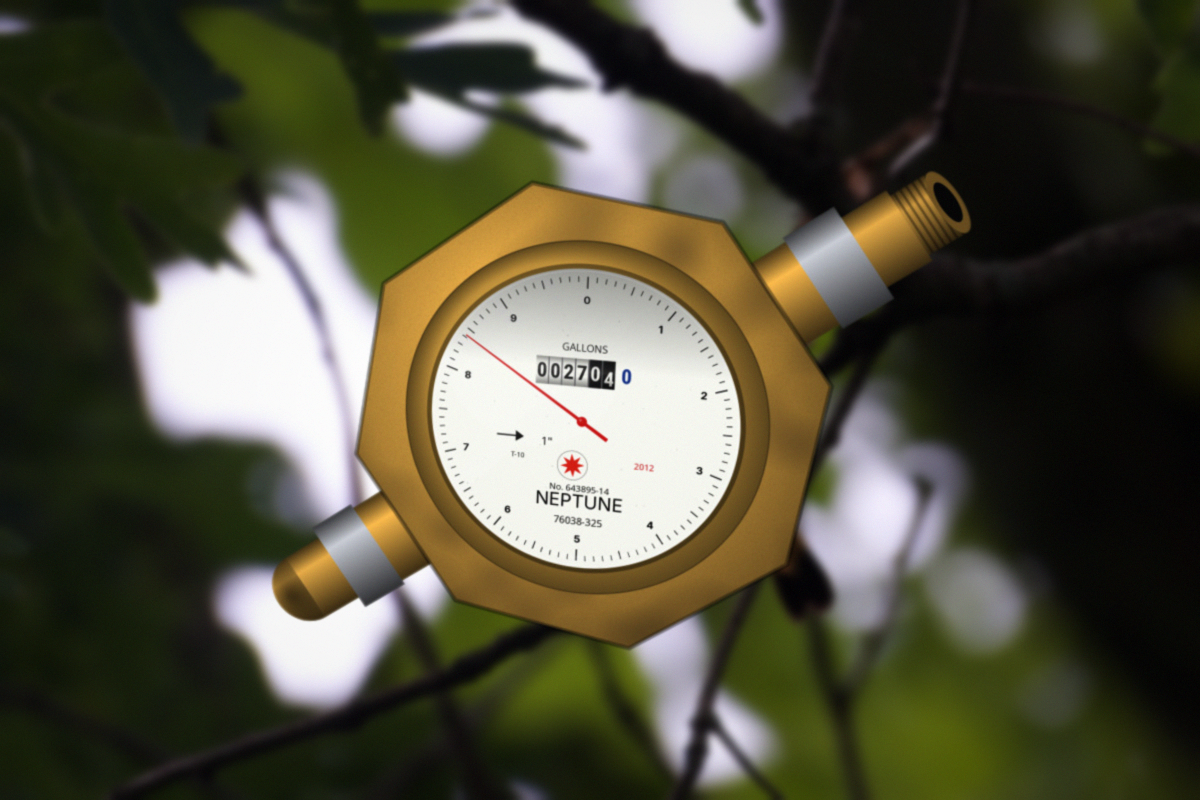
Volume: 27038.4 gal
